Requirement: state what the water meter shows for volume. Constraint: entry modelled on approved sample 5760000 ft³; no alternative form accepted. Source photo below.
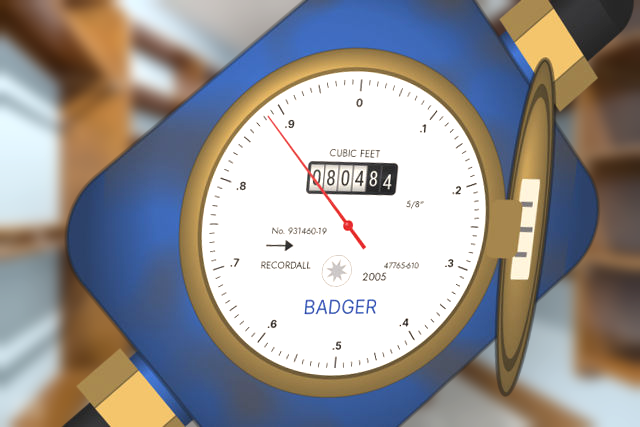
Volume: 80483.88 ft³
